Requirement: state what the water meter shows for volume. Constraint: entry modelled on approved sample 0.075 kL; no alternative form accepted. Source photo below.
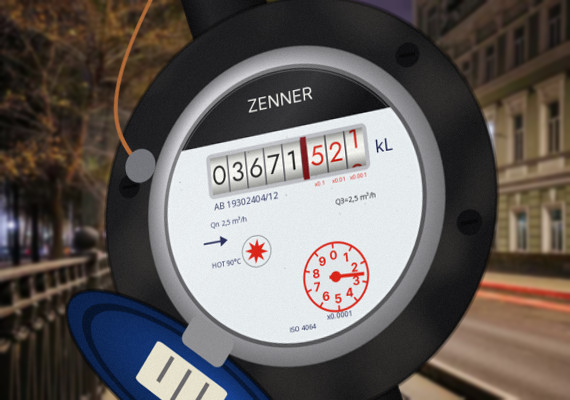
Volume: 3671.5212 kL
